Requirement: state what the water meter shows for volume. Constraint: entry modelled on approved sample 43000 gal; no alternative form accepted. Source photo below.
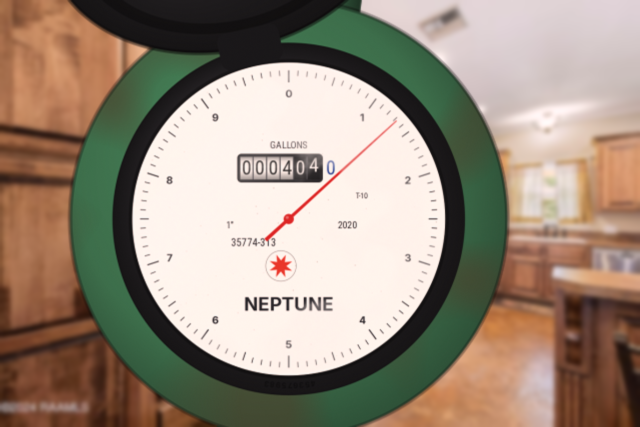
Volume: 4041.3 gal
